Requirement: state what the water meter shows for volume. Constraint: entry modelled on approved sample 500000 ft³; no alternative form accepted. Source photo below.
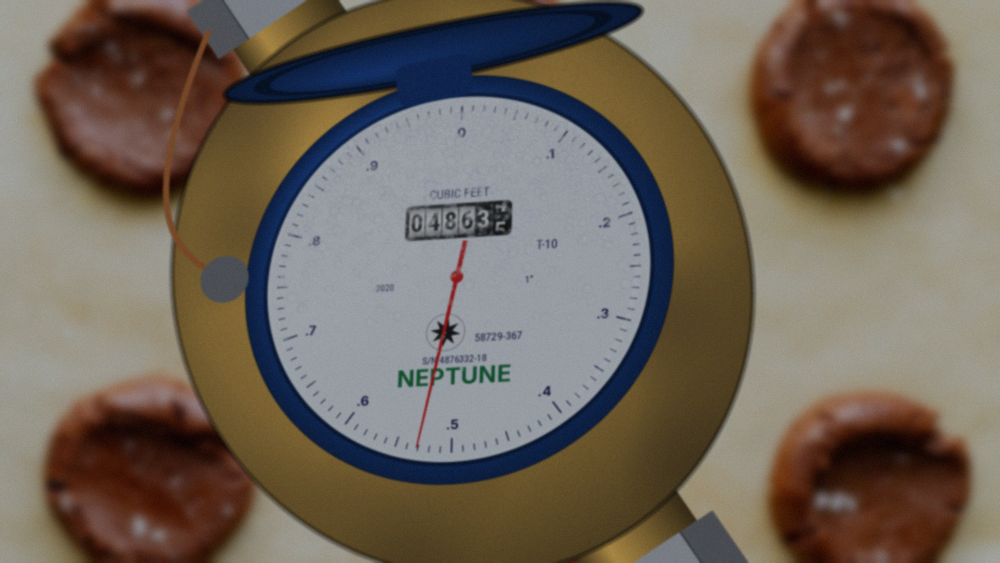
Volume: 48634.53 ft³
